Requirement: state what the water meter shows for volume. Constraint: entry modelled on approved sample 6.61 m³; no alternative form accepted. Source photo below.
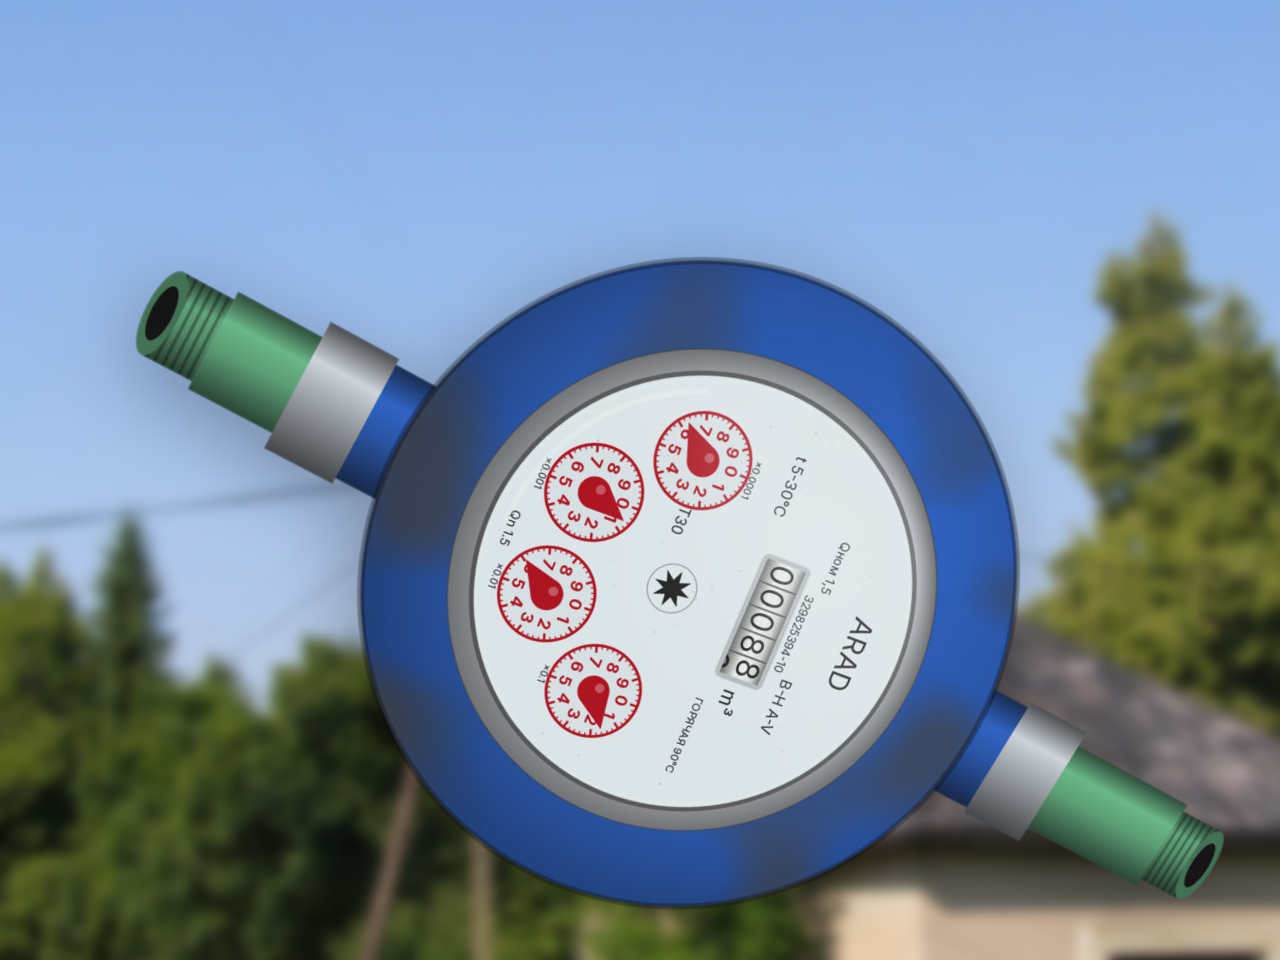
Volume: 88.1606 m³
